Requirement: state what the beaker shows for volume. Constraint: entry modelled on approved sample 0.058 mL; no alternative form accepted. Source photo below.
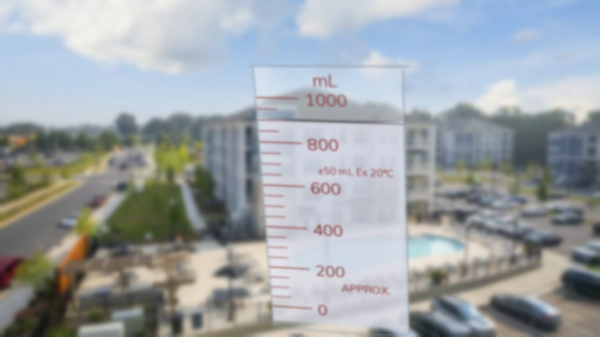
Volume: 900 mL
